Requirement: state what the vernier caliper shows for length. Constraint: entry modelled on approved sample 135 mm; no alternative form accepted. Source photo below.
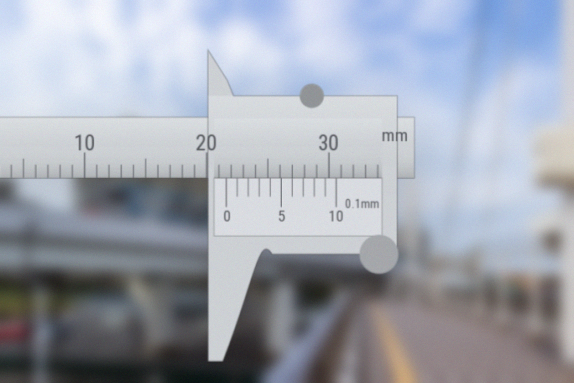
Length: 21.6 mm
